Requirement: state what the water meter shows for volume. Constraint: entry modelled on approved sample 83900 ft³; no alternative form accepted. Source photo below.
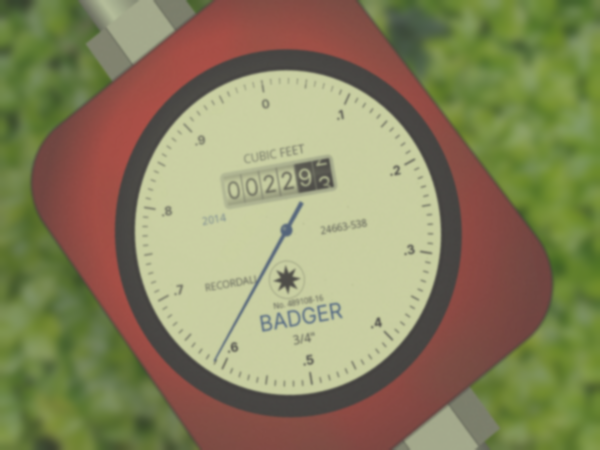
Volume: 2292.61 ft³
